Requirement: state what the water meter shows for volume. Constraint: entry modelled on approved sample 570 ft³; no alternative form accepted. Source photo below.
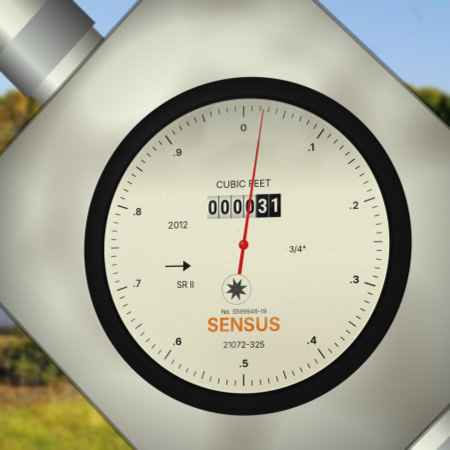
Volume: 31.02 ft³
